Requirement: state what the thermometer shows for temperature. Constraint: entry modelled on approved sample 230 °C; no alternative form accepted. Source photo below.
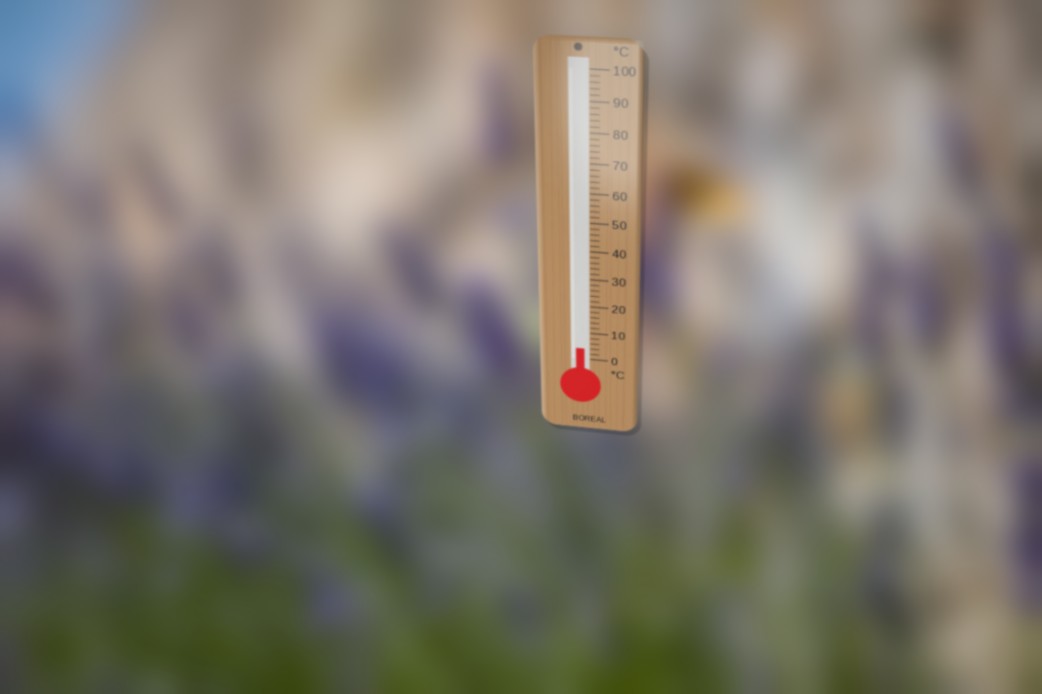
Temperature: 4 °C
